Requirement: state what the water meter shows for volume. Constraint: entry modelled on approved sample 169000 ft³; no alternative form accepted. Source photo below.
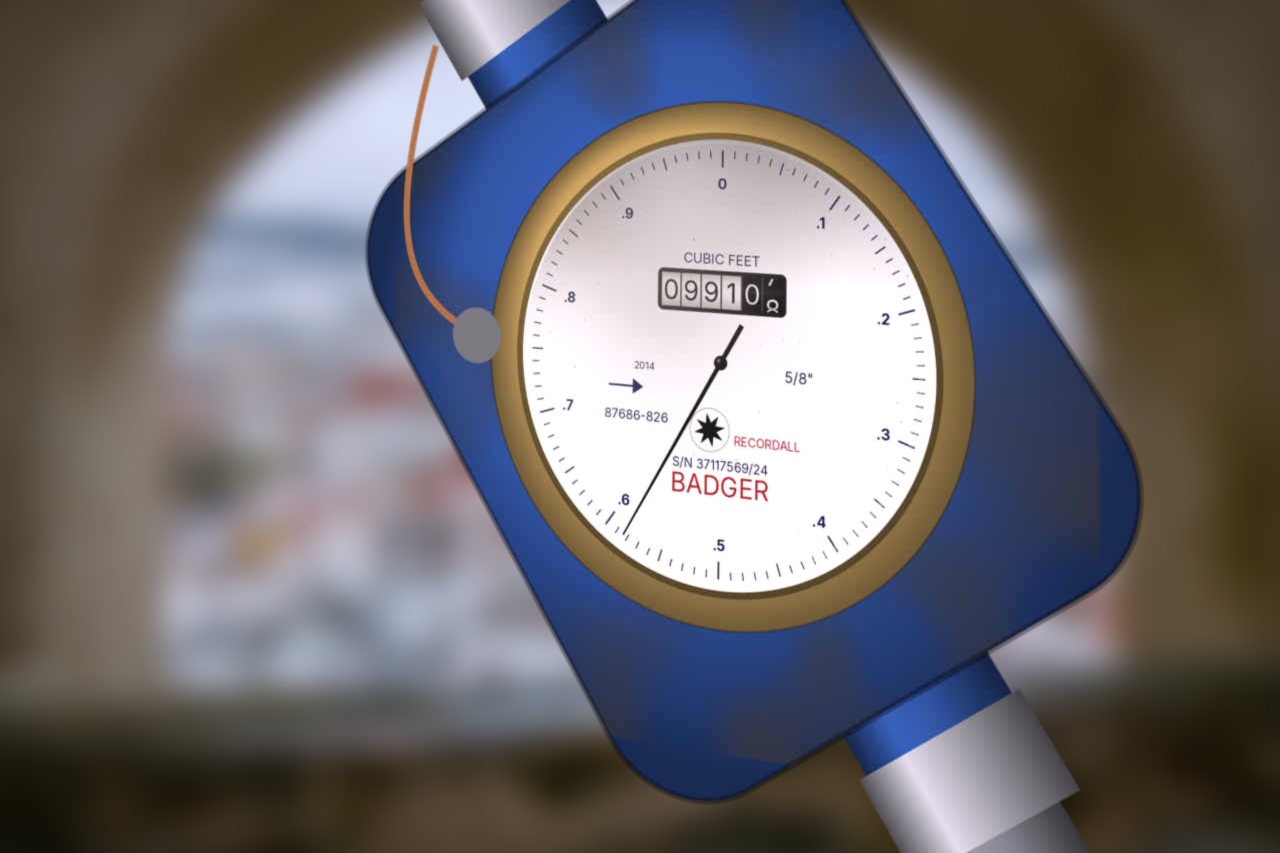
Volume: 99107.58 ft³
